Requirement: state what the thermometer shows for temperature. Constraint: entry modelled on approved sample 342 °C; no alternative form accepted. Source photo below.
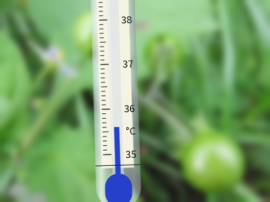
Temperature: 35.6 °C
